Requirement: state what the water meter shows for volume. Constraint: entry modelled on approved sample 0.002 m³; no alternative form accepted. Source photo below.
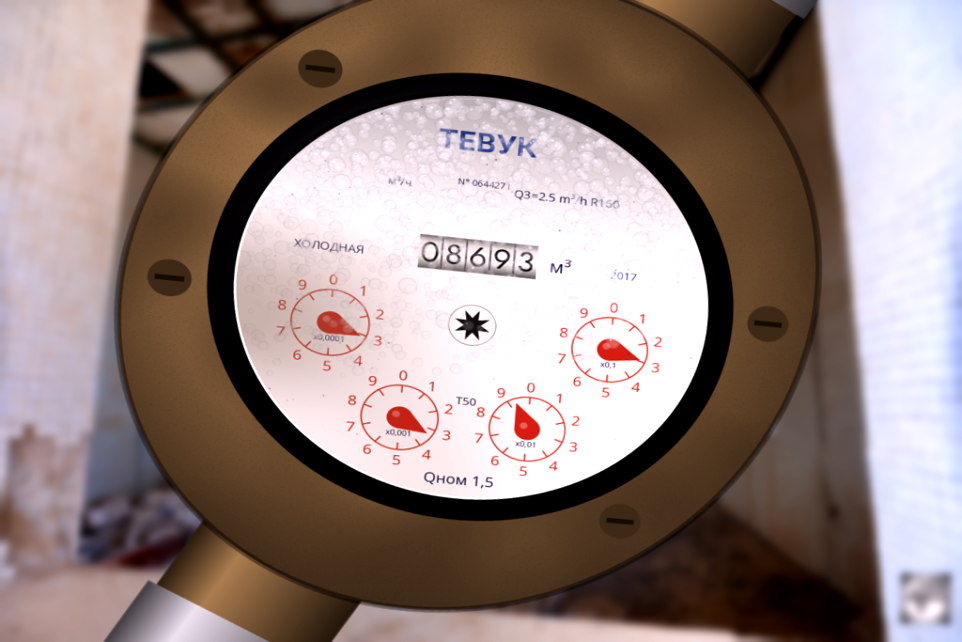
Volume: 8693.2933 m³
